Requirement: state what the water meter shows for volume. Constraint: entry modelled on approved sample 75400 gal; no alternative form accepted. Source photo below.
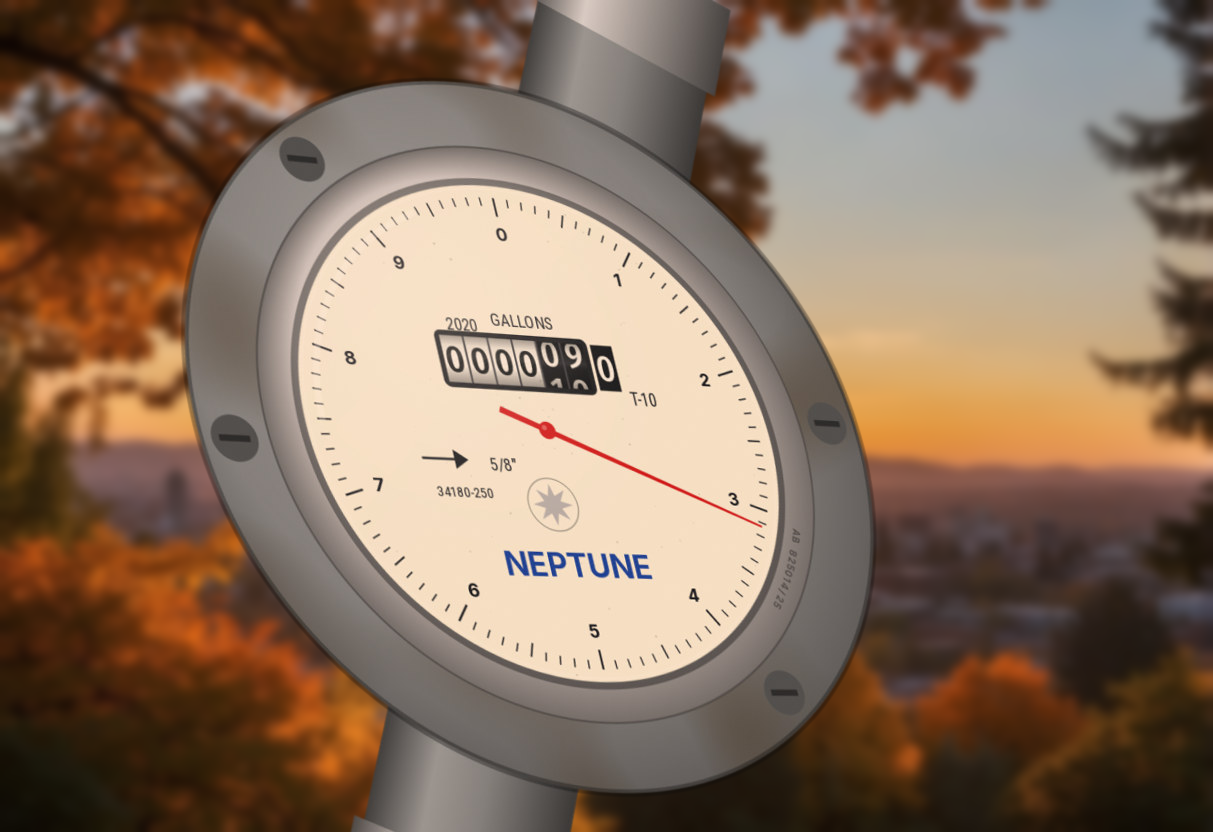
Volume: 93.1 gal
